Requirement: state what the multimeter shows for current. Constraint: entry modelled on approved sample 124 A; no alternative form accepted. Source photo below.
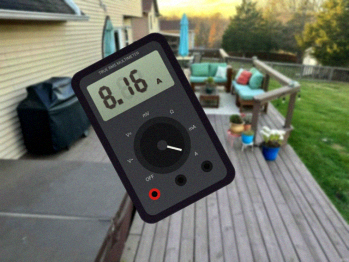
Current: 8.16 A
